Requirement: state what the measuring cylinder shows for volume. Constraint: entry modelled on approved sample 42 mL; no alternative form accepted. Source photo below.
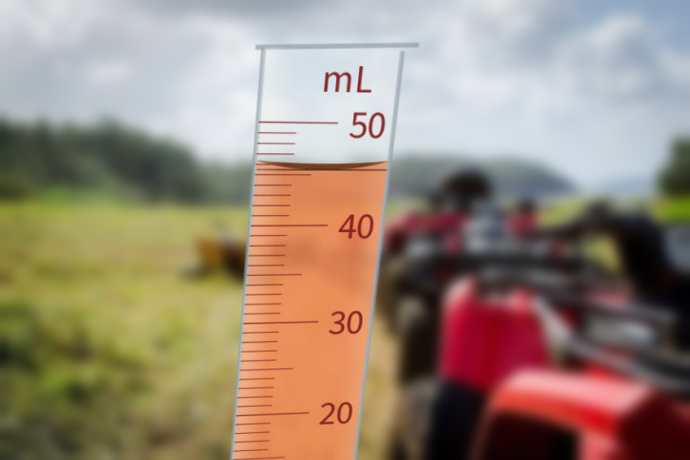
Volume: 45.5 mL
